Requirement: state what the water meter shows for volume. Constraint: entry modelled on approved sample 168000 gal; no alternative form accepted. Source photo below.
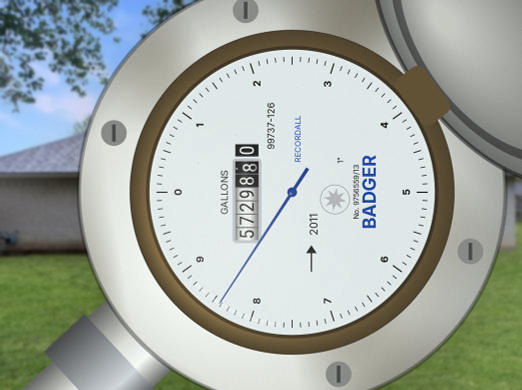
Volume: 5729878.4 gal
